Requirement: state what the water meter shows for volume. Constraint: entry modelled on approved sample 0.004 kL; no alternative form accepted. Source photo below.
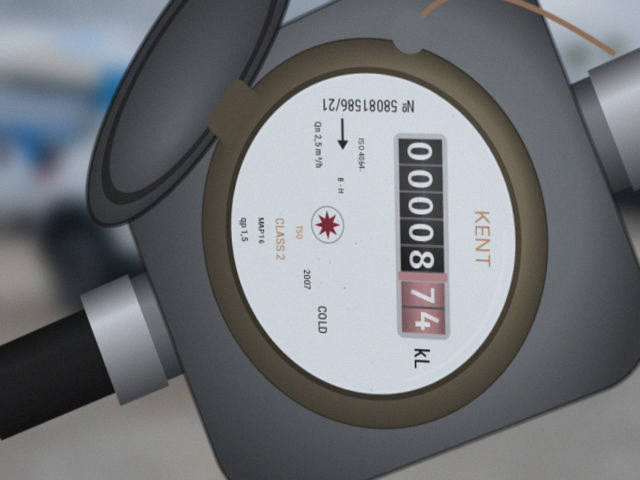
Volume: 8.74 kL
